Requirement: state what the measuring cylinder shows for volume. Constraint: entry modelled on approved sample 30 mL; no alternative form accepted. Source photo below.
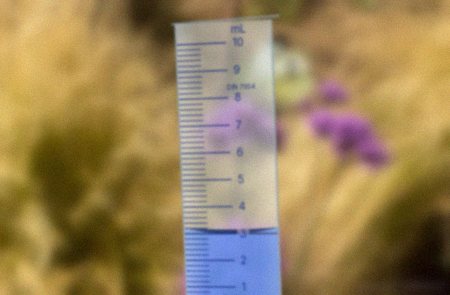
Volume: 3 mL
